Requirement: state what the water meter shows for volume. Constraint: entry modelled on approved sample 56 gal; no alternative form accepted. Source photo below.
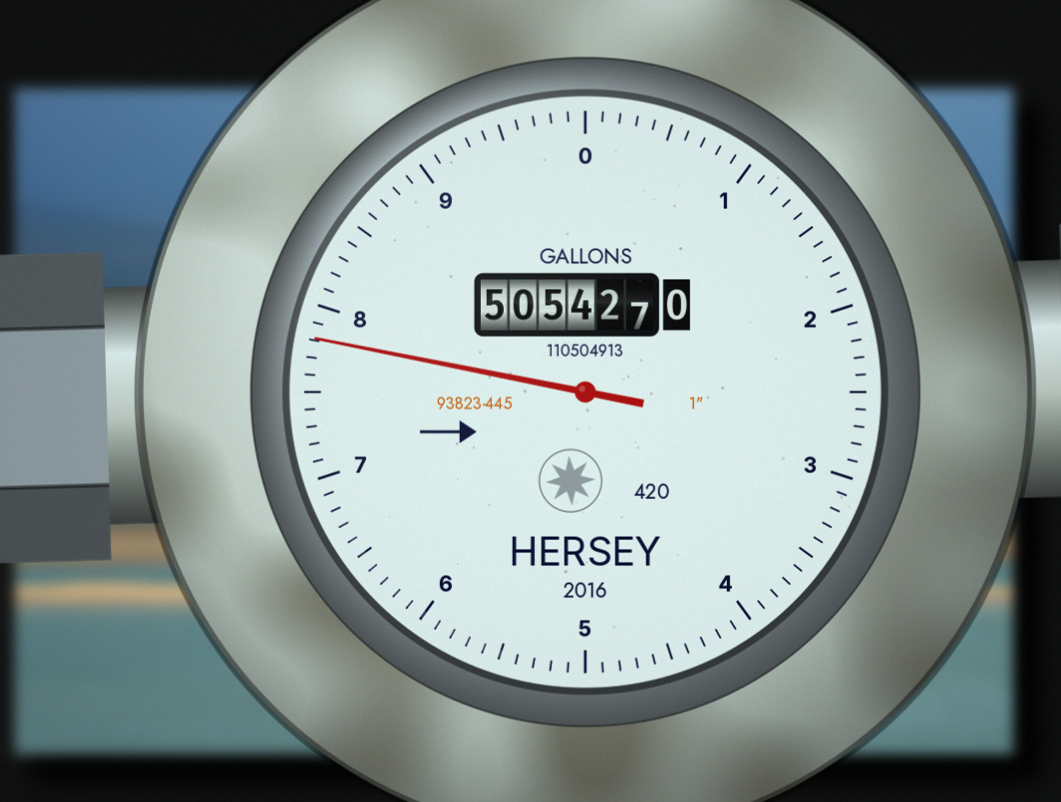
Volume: 5054267.8 gal
